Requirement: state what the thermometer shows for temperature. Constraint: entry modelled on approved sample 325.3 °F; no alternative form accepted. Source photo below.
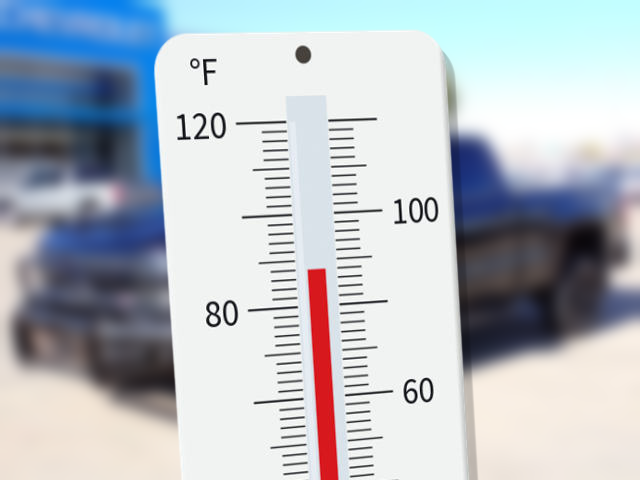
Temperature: 88 °F
